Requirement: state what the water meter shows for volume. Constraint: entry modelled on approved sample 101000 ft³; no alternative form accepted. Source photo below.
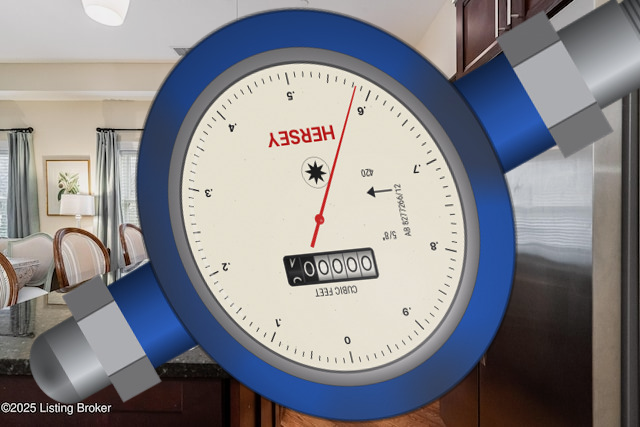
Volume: 3.58 ft³
